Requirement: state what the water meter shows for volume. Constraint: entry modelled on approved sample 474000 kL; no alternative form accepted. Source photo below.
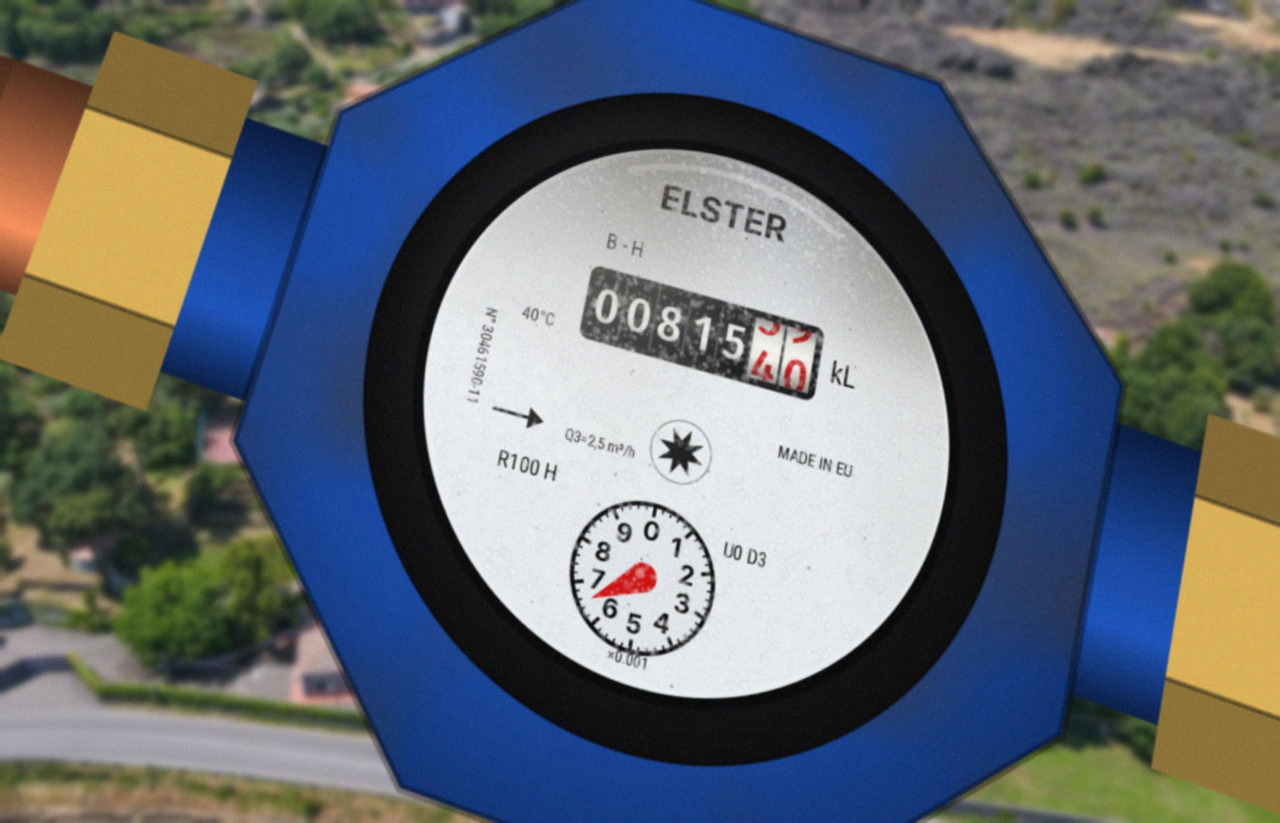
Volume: 815.396 kL
